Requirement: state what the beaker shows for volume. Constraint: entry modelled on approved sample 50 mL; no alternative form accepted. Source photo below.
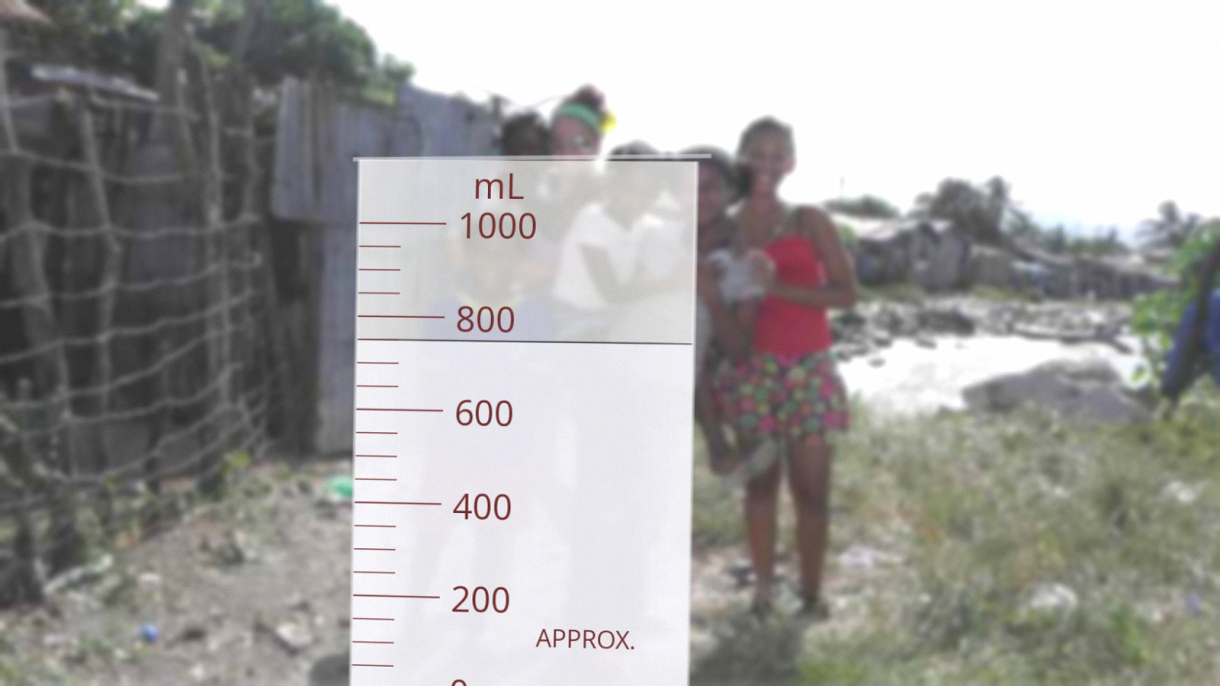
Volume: 750 mL
